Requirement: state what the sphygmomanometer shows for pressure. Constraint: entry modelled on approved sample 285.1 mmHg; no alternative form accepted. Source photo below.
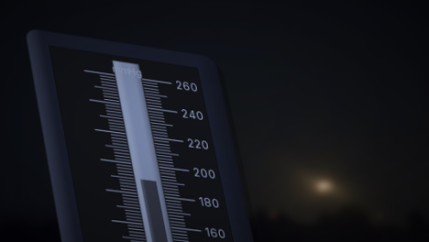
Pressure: 190 mmHg
